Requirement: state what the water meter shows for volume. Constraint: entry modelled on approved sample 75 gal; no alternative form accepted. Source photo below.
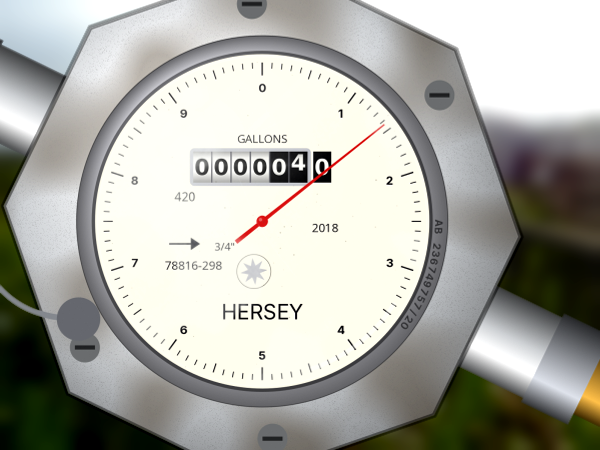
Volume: 41.4 gal
